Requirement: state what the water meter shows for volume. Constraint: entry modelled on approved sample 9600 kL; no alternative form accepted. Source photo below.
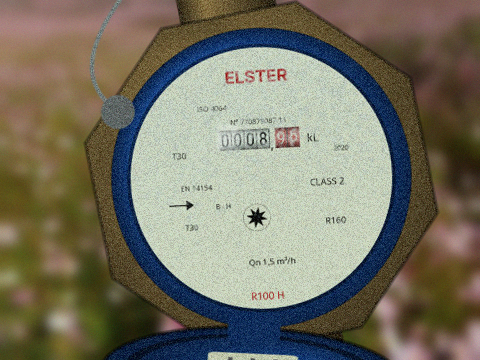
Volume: 8.96 kL
